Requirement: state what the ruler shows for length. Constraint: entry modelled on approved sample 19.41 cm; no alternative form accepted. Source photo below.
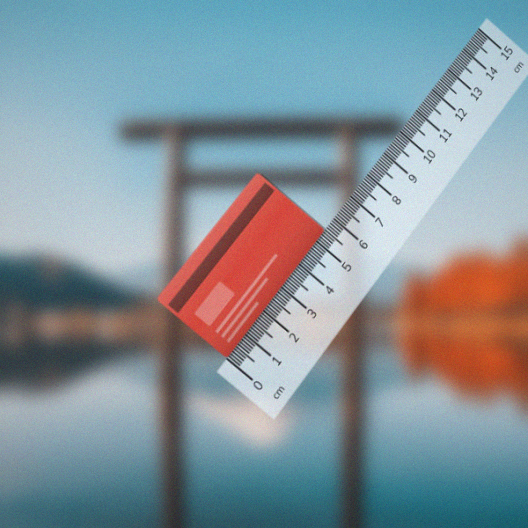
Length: 5.5 cm
